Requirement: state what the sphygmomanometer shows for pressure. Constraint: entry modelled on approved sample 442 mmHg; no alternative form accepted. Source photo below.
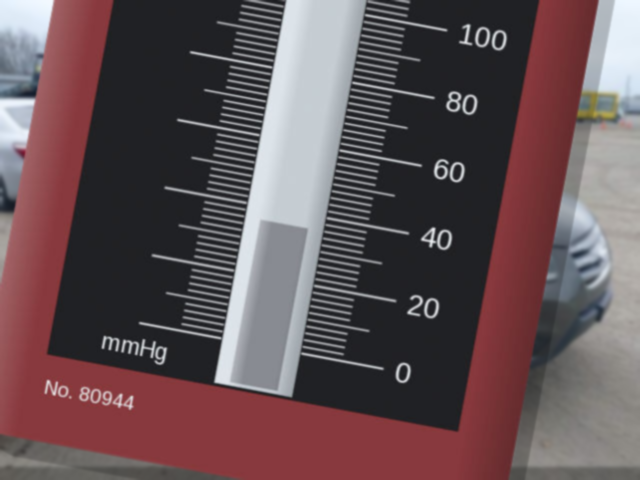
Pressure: 36 mmHg
